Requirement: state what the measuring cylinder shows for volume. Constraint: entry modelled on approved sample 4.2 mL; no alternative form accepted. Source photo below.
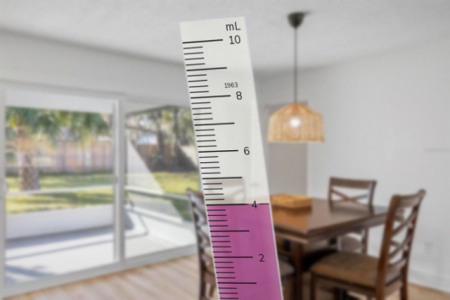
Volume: 4 mL
